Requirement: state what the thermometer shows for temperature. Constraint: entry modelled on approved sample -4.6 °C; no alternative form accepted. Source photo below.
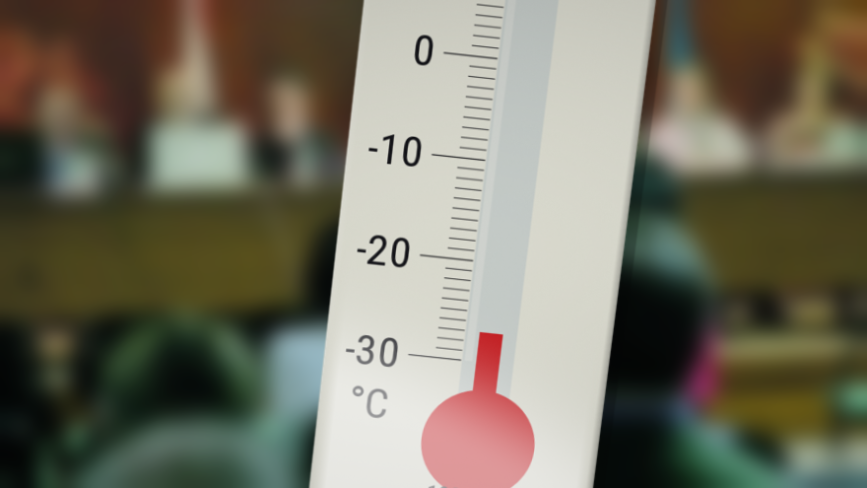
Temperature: -27 °C
